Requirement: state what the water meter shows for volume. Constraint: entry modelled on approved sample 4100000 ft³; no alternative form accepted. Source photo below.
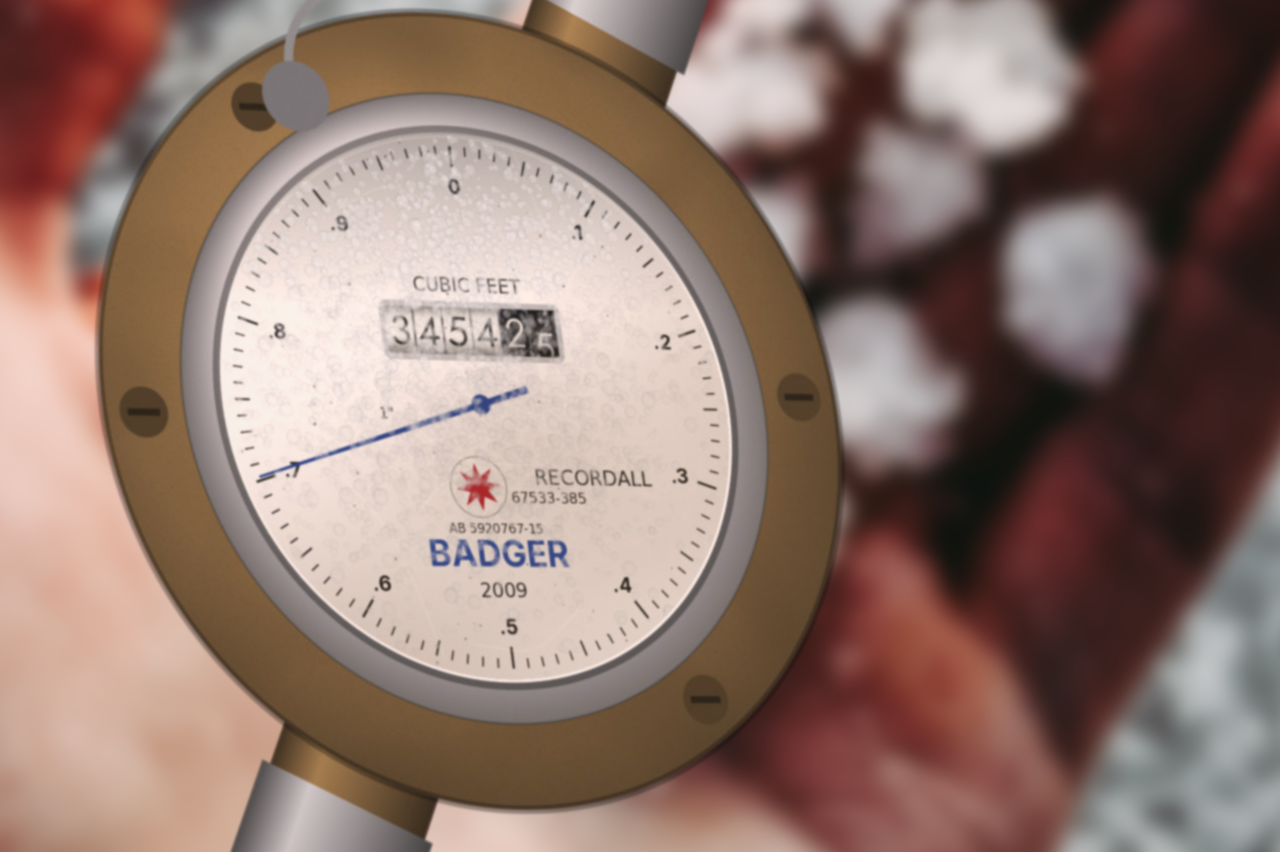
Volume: 345424.70 ft³
